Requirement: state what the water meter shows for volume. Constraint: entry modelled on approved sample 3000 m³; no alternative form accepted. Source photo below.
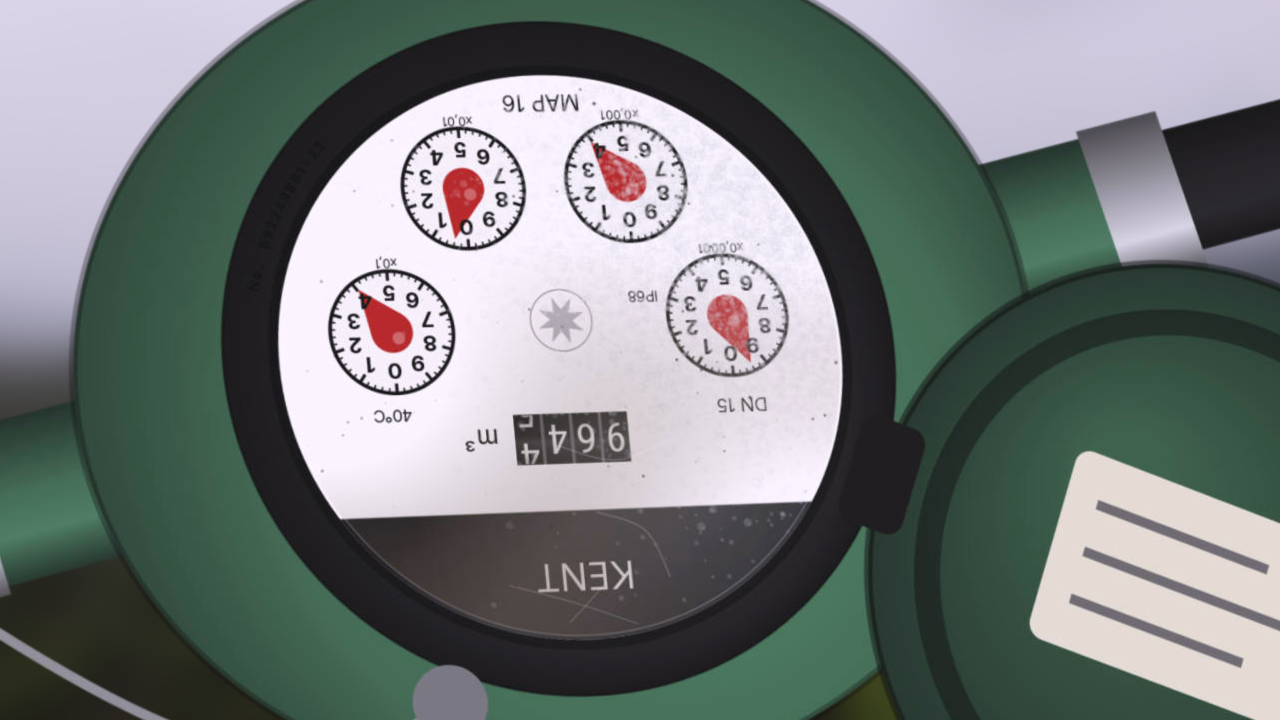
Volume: 9644.4039 m³
